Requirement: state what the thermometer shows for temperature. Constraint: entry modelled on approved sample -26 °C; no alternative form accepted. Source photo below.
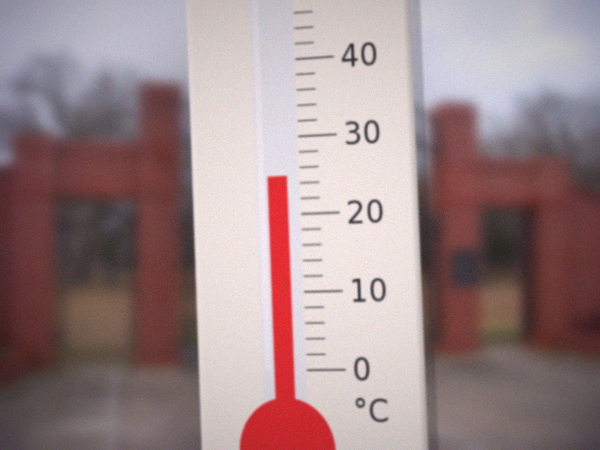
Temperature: 25 °C
